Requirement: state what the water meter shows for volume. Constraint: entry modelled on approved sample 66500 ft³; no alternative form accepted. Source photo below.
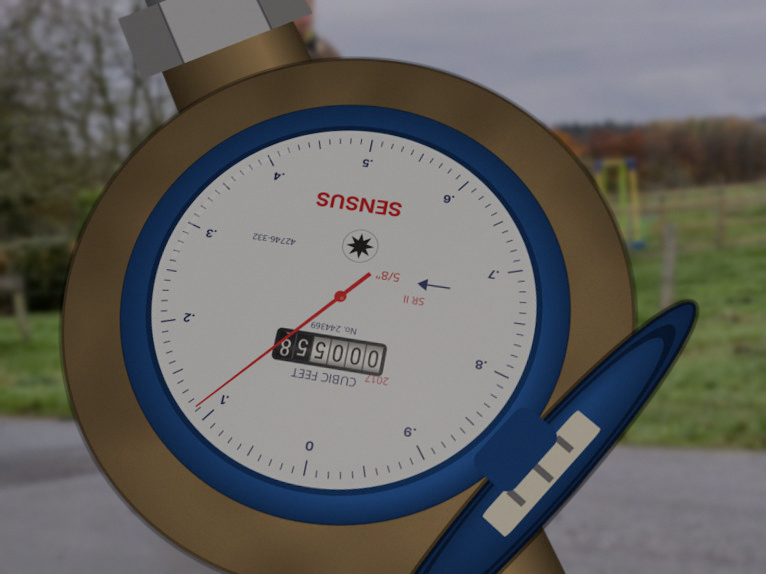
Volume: 558.11 ft³
